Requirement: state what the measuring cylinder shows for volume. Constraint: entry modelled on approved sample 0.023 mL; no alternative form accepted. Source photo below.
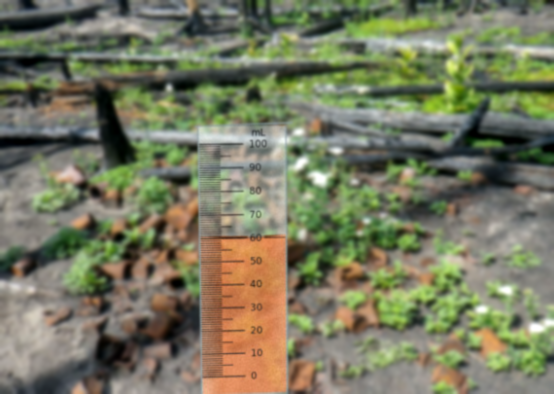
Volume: 60 mL
